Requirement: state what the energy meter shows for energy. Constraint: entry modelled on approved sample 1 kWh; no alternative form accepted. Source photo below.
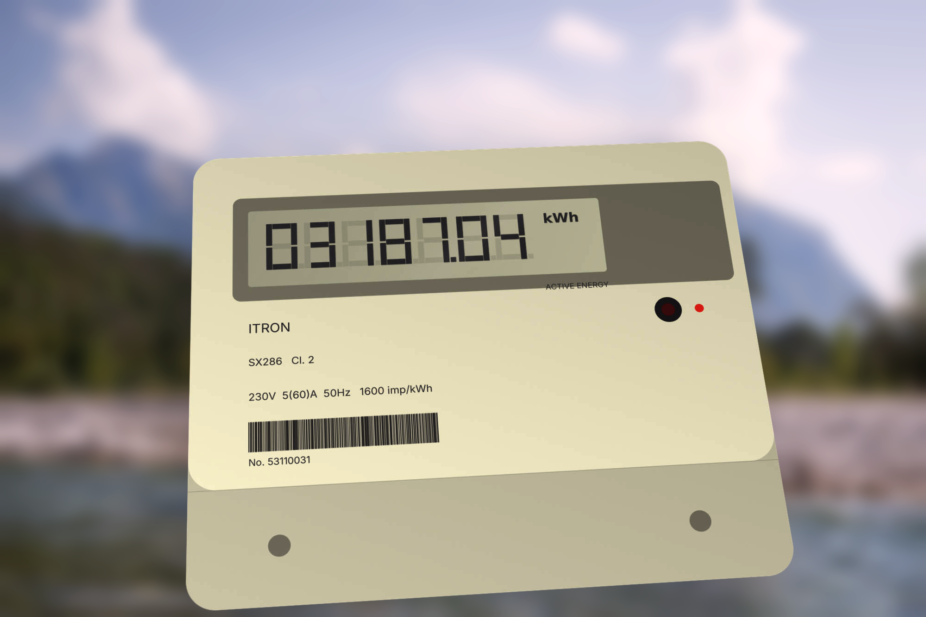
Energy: 3187.04 kWh
